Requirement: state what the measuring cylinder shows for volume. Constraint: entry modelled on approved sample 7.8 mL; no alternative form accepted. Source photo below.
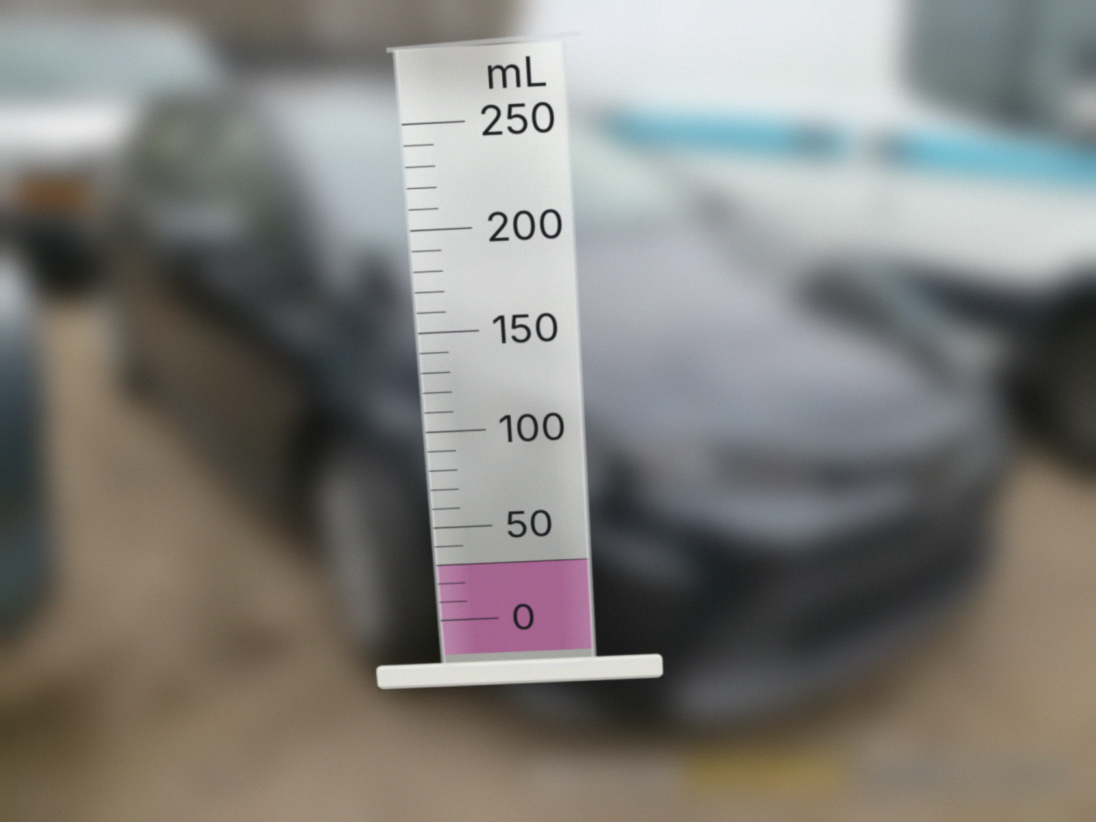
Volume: 30 mL
